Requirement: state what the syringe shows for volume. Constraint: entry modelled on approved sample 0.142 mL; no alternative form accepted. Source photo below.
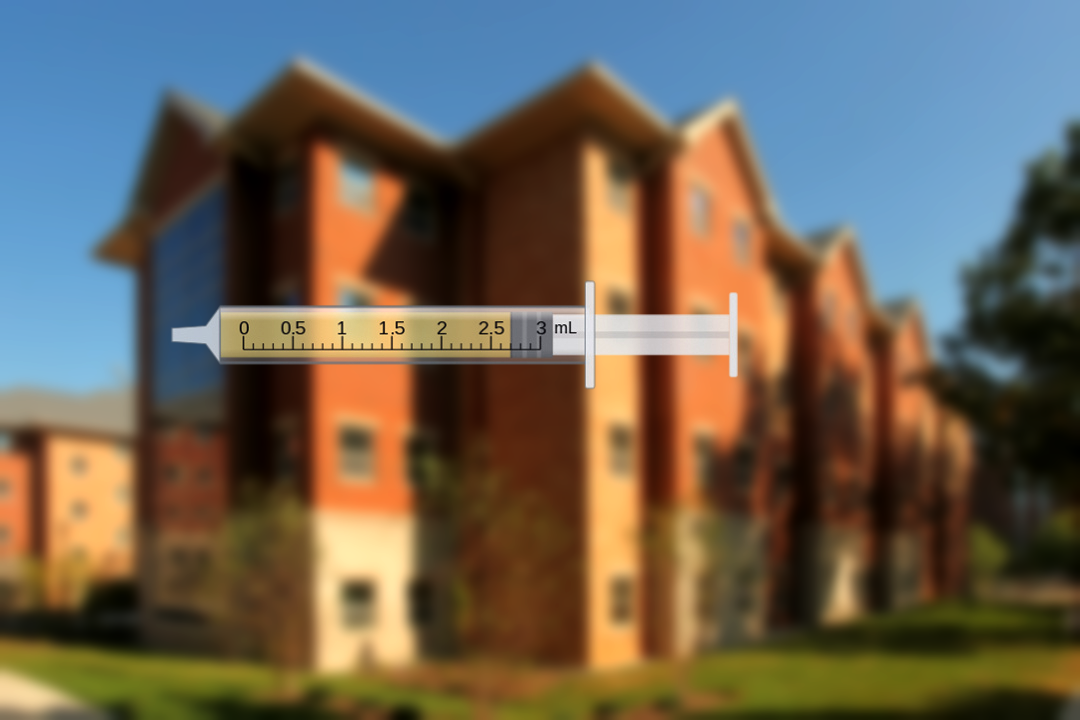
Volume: 2.7 mL
